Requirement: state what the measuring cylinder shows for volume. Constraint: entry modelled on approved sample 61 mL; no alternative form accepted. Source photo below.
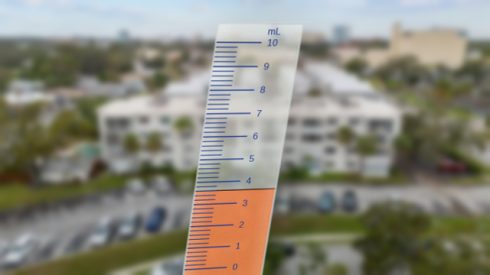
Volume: 3.6 mL
